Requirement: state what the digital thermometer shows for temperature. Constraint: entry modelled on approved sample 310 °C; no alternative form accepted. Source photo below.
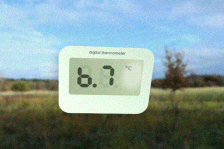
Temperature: 6.7 °C
